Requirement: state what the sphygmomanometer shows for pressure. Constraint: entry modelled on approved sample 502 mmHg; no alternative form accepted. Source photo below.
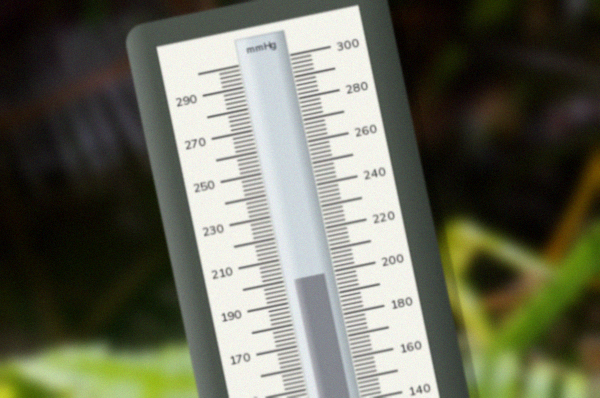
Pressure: 200 mmHg
